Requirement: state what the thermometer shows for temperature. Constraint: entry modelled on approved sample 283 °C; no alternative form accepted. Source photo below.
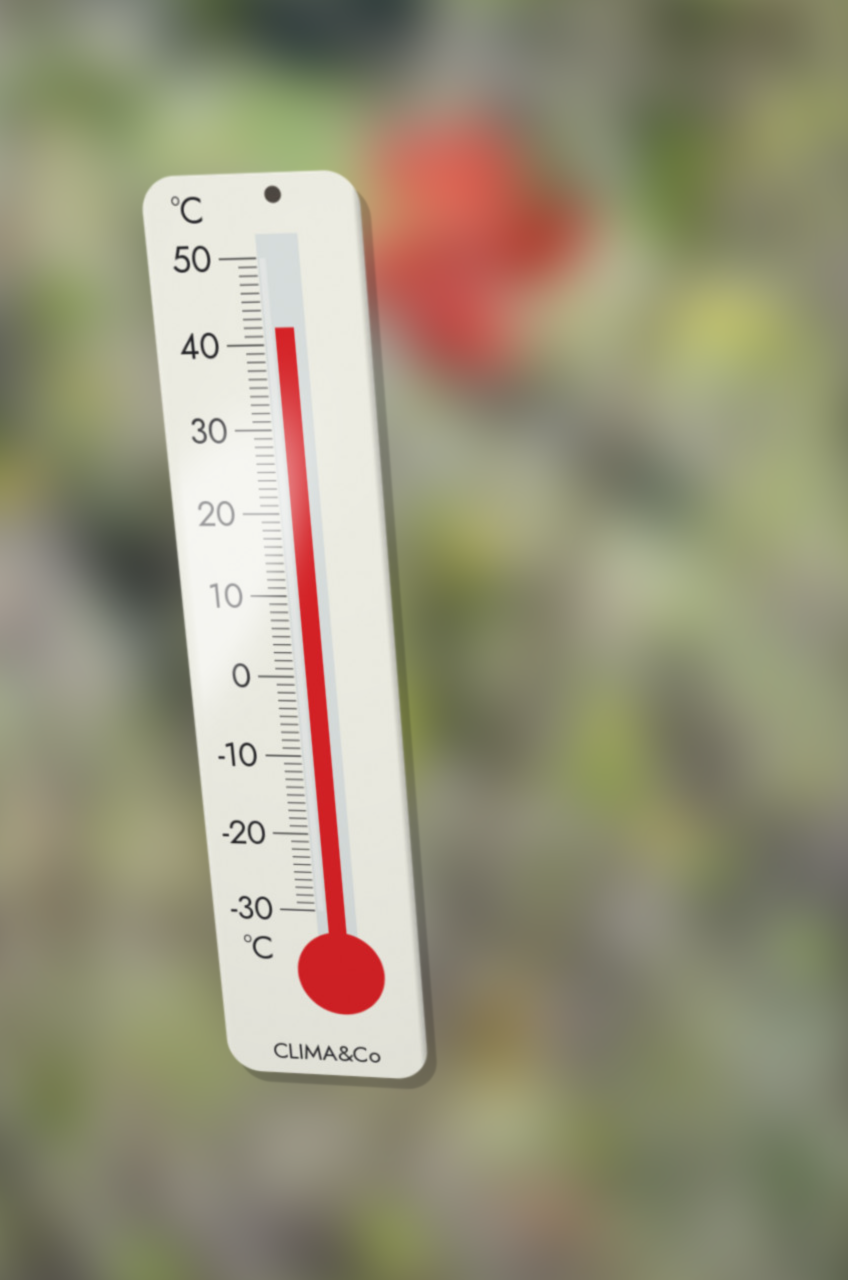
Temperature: 42 °C
